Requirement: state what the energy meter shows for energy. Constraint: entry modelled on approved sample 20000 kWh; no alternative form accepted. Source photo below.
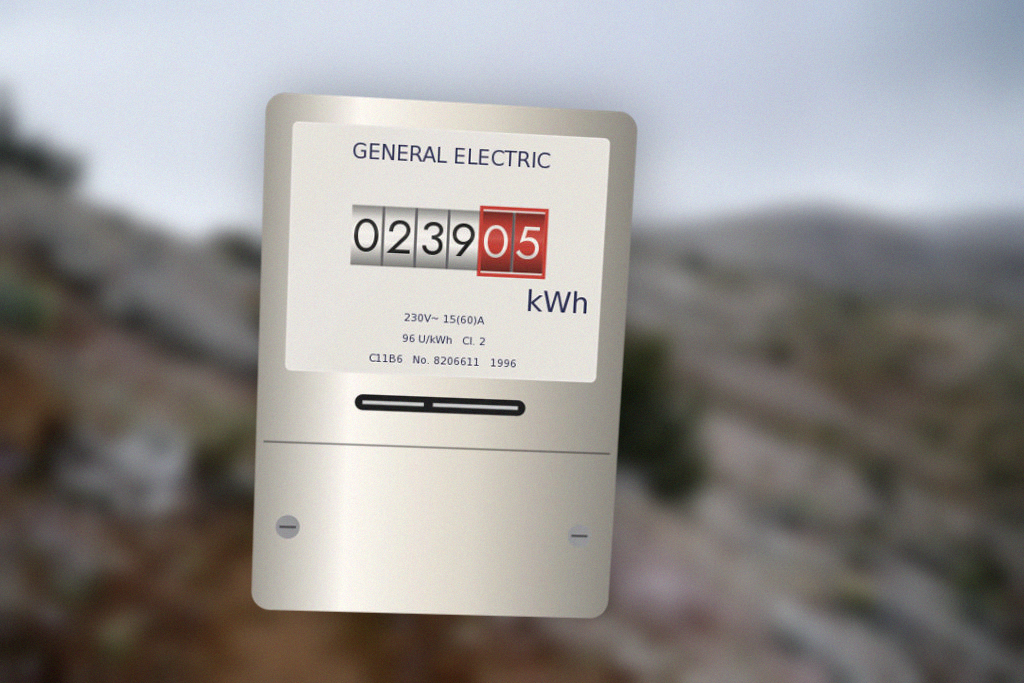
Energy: 239.05 kWh
